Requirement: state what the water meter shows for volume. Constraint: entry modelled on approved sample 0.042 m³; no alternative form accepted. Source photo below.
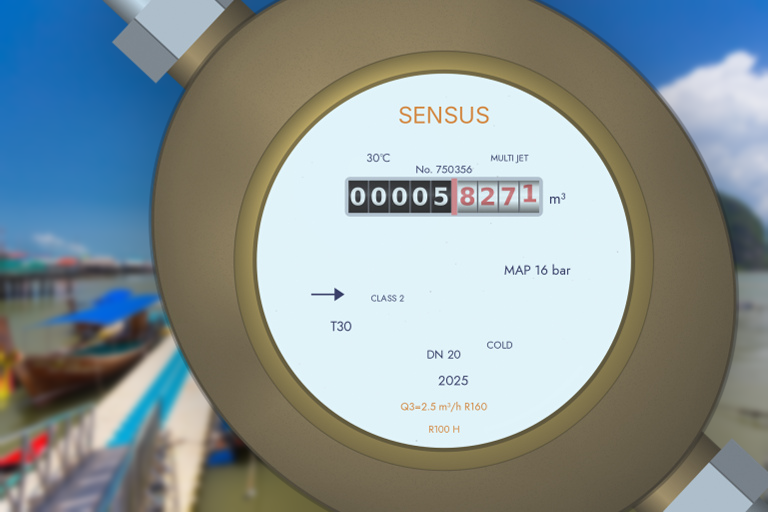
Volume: 5.8271 m³
